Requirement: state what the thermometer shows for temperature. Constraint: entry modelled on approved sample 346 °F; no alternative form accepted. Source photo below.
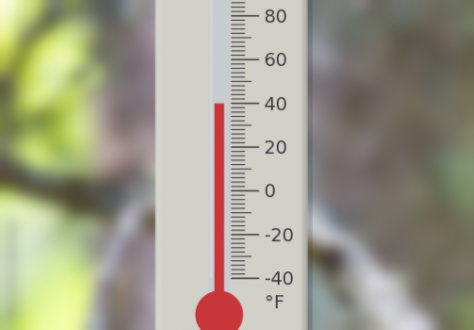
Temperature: 40 °F
